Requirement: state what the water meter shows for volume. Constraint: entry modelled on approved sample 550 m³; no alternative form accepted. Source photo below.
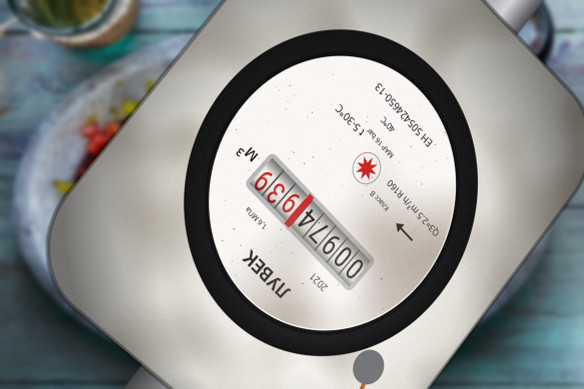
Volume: 974.939 m³
